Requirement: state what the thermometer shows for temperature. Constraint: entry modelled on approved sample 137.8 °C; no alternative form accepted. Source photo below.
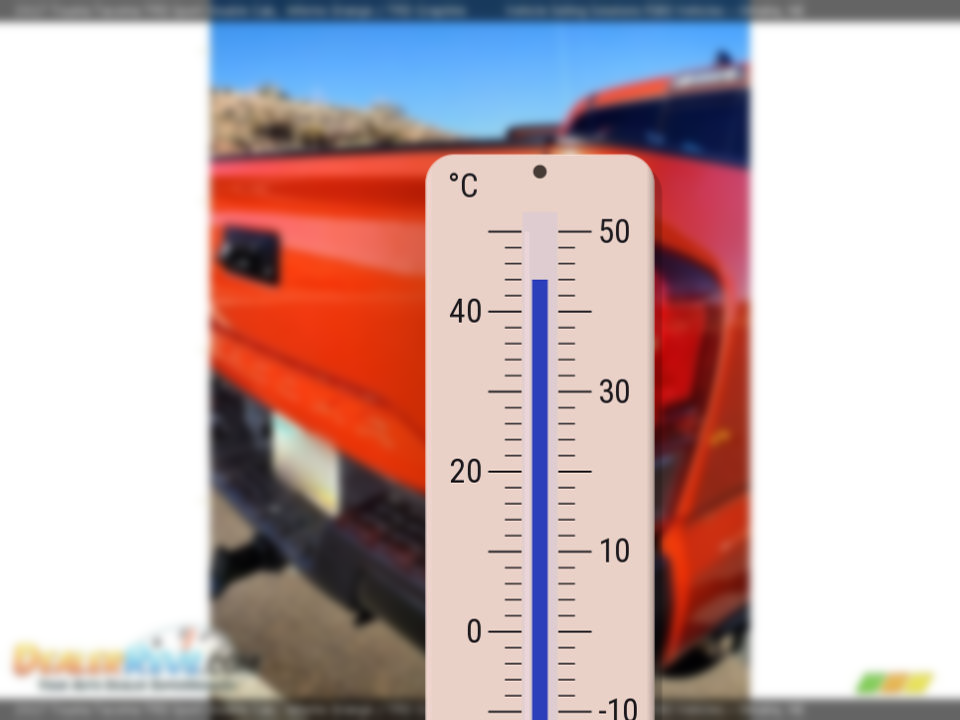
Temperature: 44 °C
